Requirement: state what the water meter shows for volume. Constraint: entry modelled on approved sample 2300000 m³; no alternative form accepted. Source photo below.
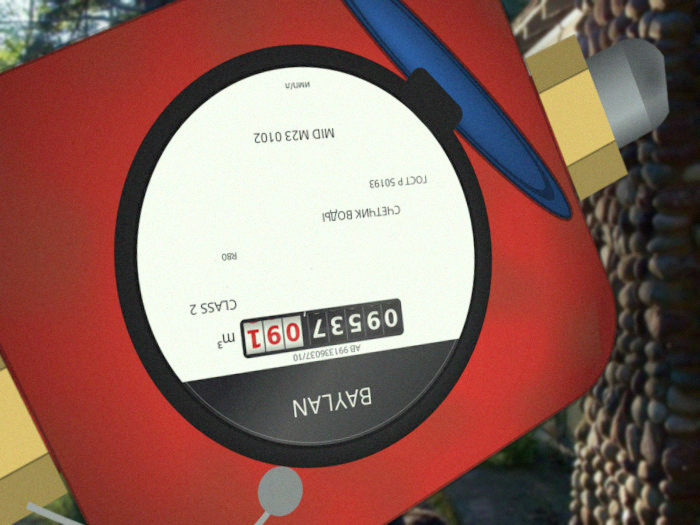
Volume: 9537.091 m³
